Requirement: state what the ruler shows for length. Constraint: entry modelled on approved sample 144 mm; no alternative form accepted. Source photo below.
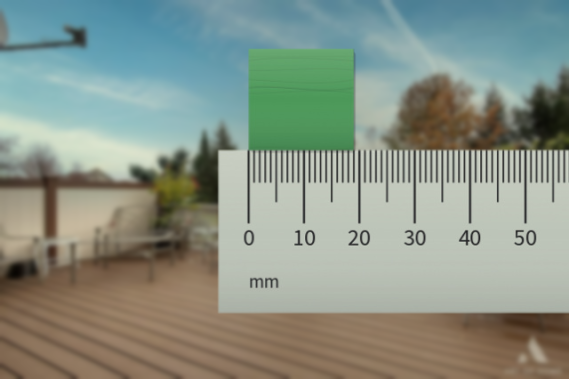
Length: 19 mm
